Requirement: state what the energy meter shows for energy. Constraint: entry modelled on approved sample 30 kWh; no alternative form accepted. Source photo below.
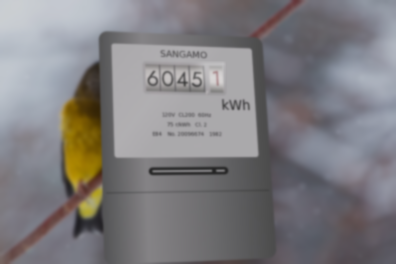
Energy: 6045.1 kWh
